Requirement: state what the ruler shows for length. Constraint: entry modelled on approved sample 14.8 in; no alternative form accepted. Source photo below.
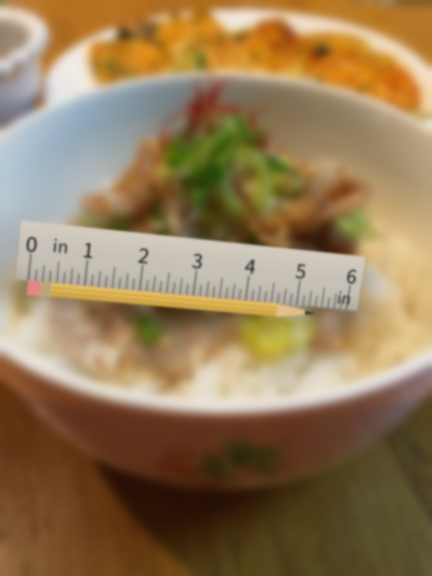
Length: 5.375 in
